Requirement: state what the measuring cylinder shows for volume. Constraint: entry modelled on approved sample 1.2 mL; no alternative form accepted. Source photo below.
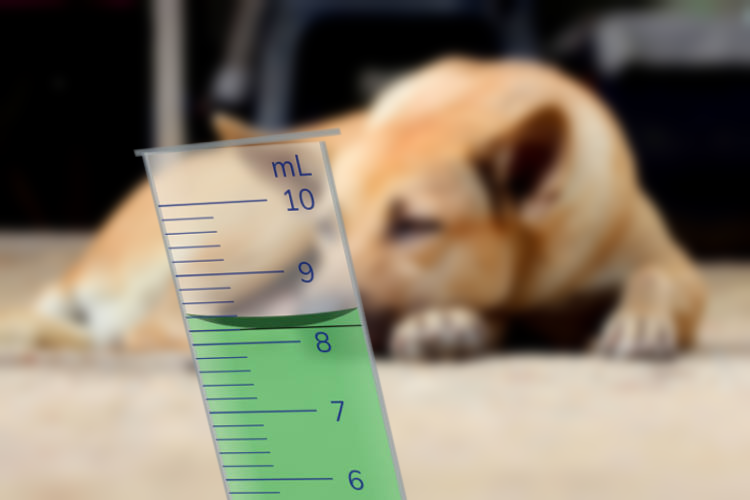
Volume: 8.2 mL
